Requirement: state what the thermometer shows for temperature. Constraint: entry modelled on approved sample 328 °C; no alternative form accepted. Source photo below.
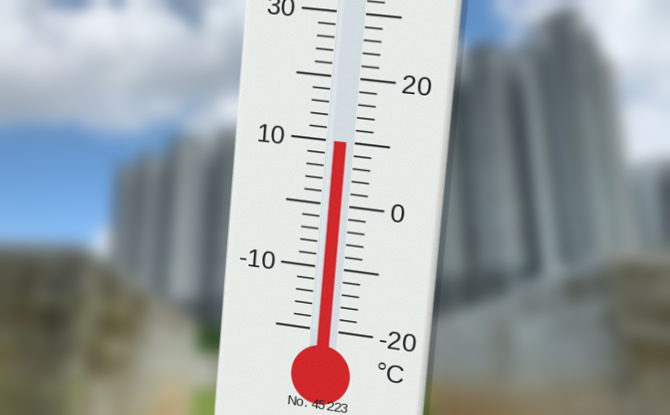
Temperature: 10 °C
